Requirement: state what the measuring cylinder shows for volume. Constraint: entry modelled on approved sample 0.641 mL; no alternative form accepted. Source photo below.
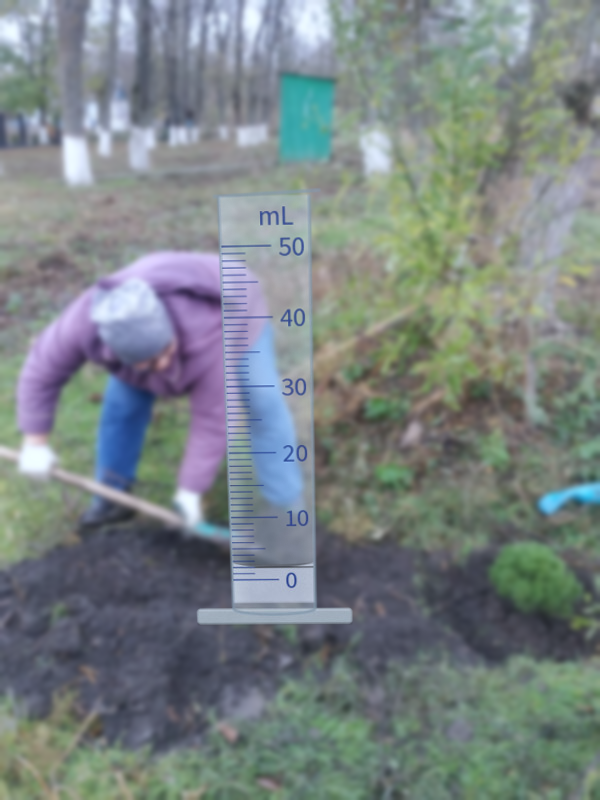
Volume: 2 mL
